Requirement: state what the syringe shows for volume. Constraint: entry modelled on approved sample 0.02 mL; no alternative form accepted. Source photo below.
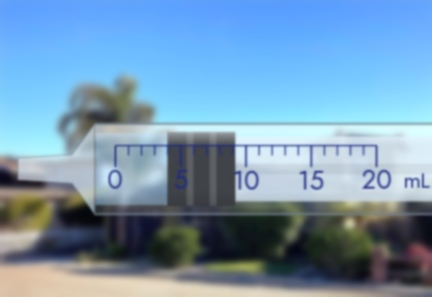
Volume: 4 mL
